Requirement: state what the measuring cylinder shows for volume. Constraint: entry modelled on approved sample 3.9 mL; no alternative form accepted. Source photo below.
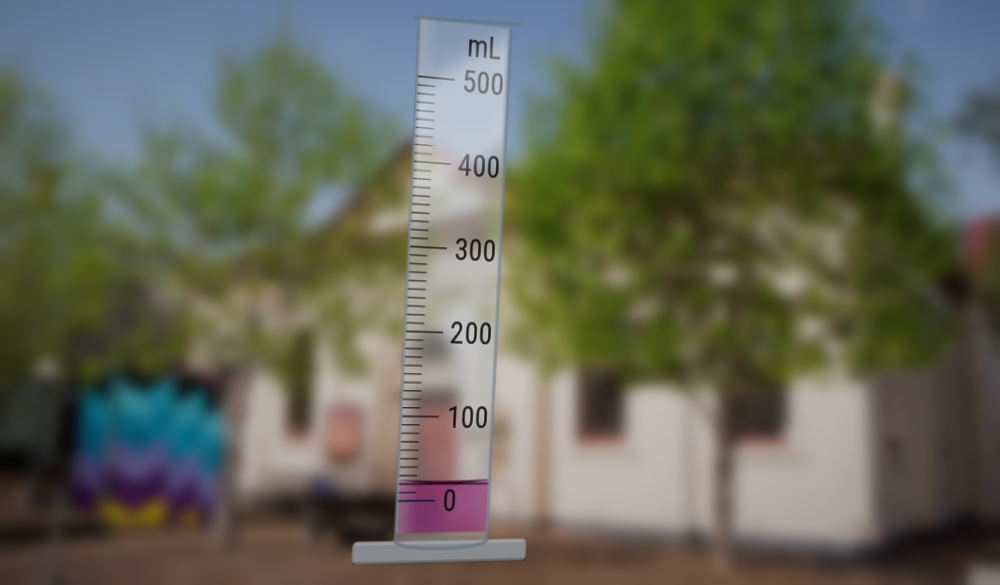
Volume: 20 mL
